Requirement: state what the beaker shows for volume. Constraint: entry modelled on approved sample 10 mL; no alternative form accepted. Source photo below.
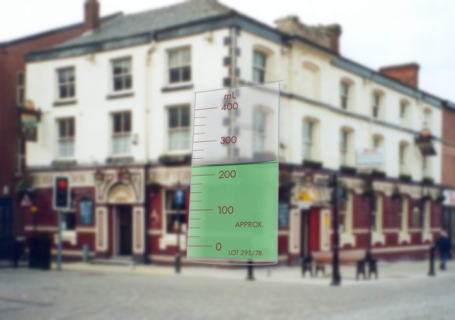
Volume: 225 mL
